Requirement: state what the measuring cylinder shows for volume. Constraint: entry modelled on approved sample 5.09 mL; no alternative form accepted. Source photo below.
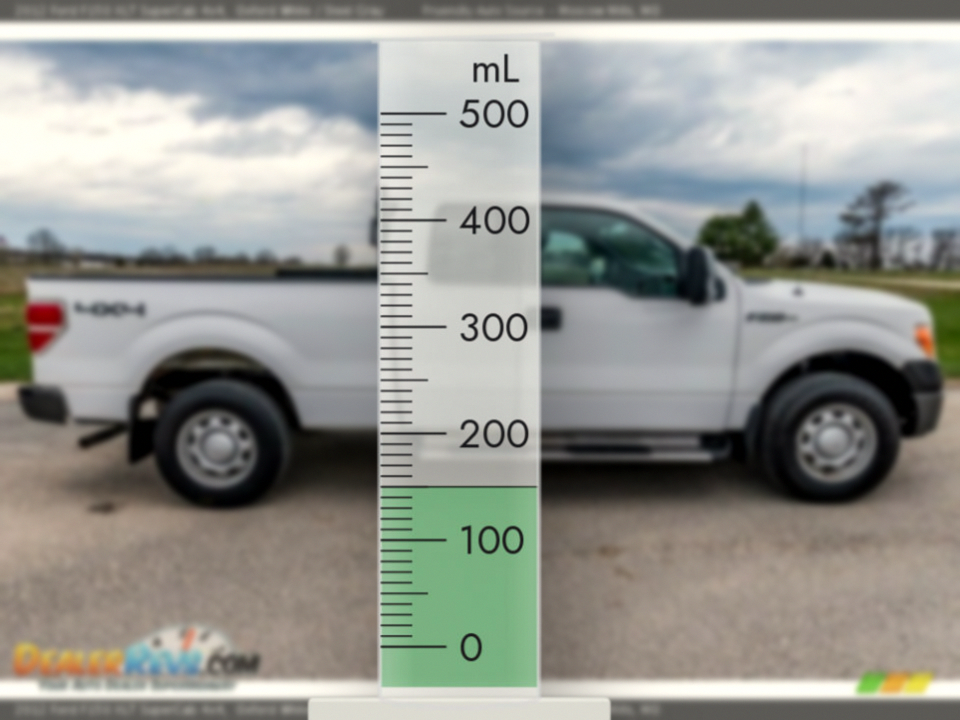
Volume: 150 mL
